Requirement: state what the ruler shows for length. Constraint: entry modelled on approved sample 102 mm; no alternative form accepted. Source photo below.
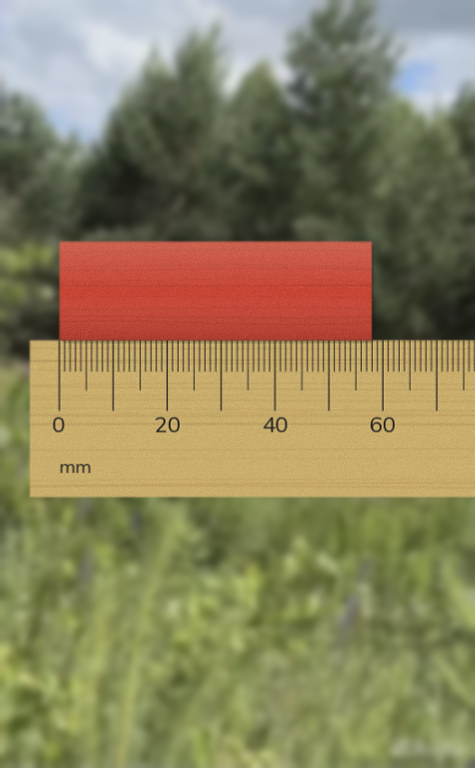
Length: 58 mm
